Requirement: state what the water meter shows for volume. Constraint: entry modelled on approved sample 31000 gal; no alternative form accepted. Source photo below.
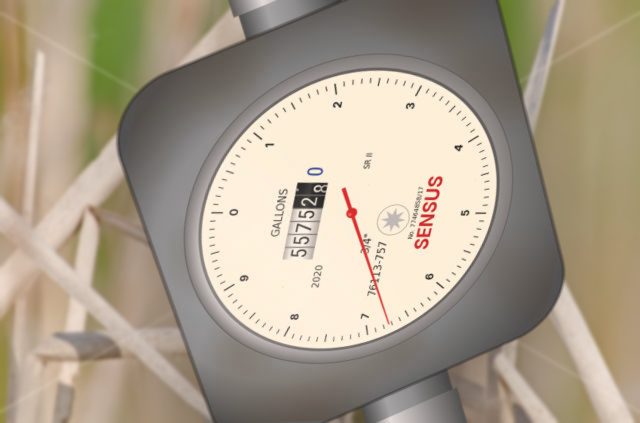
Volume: 5575276.7 gal
